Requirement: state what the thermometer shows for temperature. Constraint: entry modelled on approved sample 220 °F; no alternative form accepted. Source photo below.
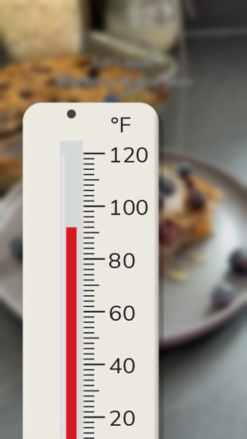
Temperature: 92 °F
